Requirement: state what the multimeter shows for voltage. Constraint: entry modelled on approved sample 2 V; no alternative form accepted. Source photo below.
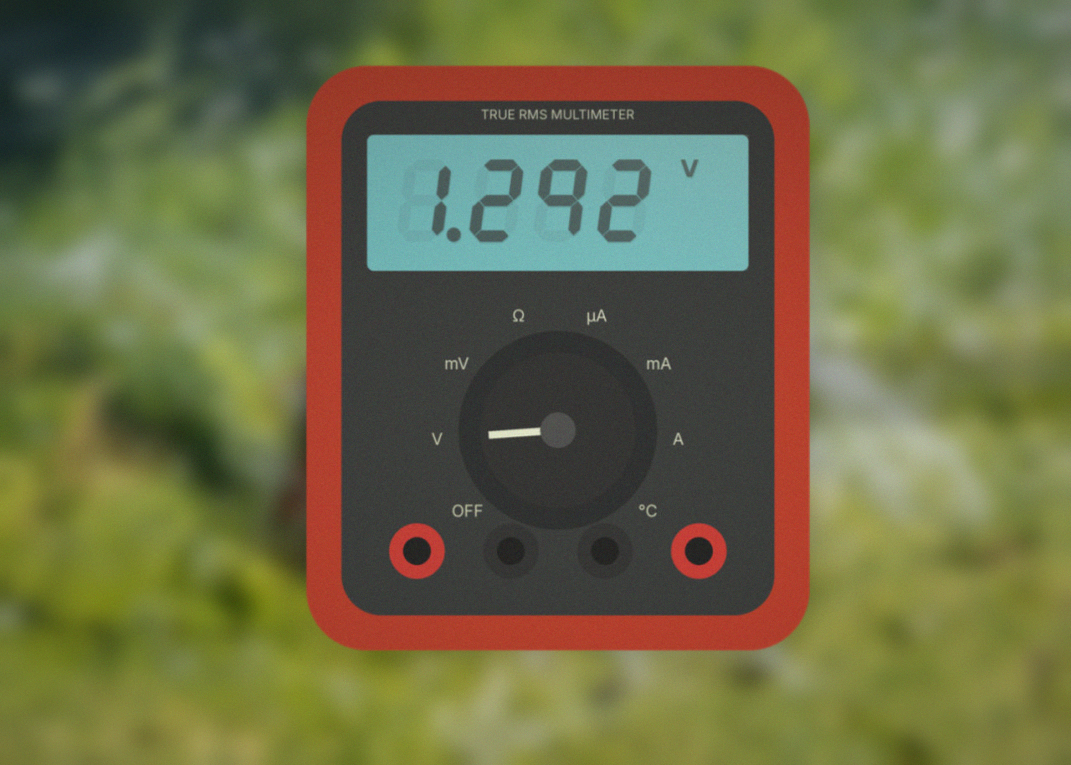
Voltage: 1.292 V
